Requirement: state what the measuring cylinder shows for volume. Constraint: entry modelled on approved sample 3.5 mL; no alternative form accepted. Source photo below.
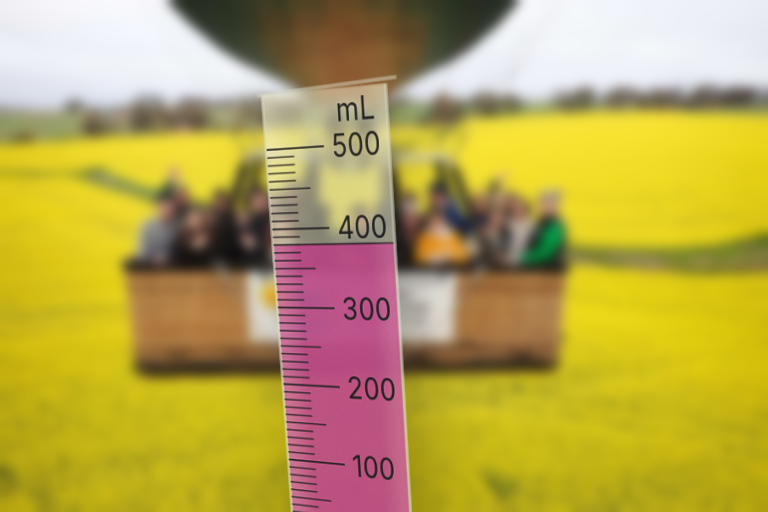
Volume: 380 mL
